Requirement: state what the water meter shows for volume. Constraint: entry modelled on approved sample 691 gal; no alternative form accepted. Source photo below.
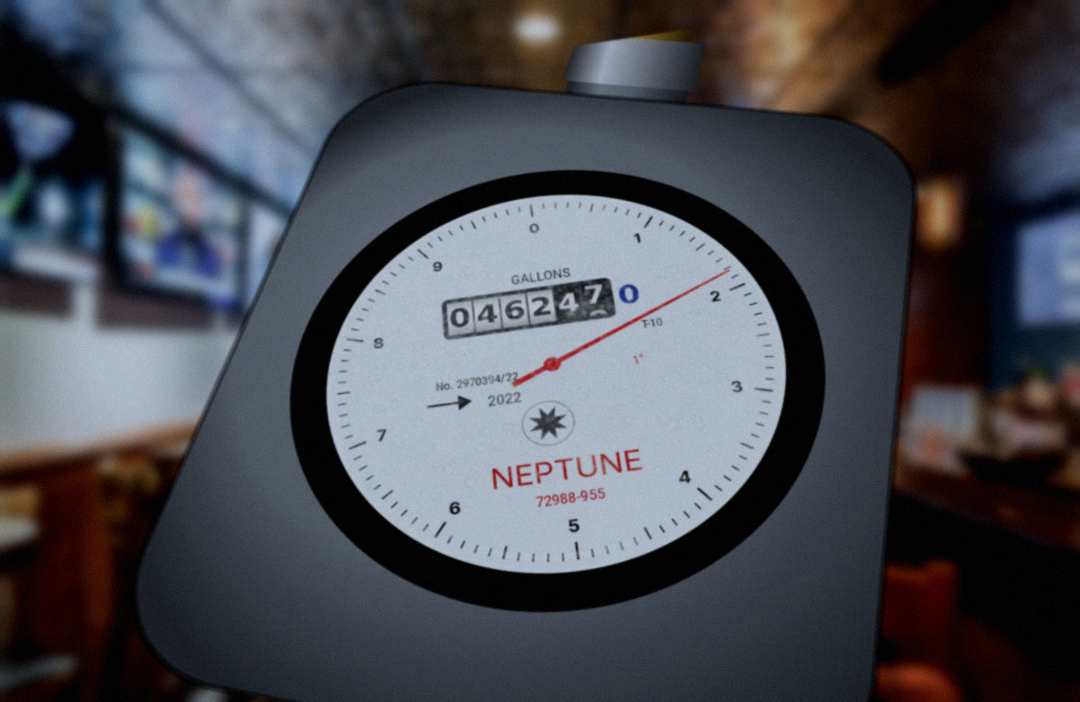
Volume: 462471.8 gal
